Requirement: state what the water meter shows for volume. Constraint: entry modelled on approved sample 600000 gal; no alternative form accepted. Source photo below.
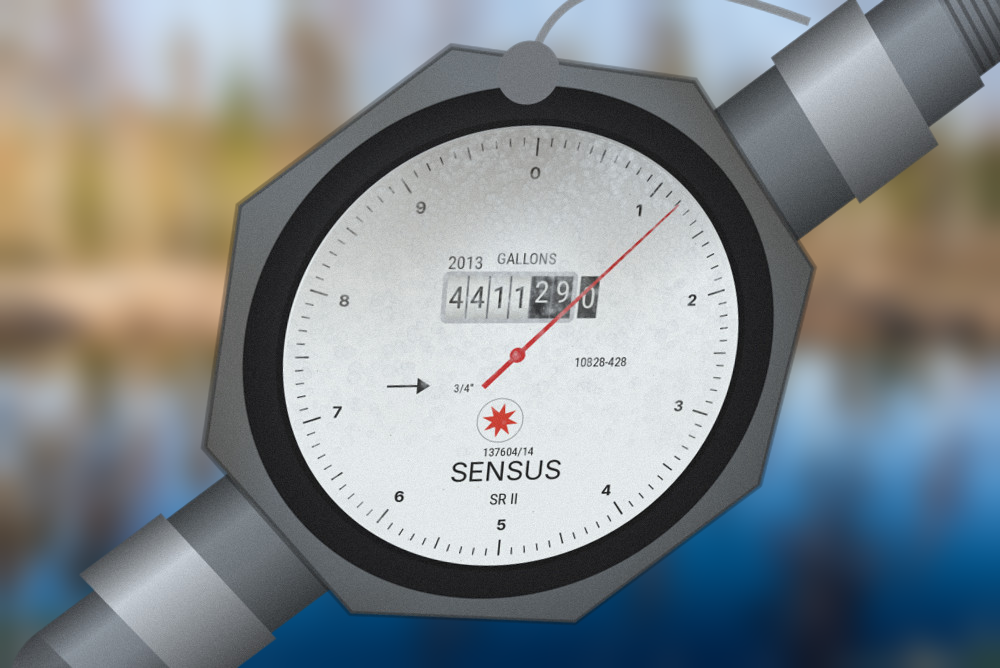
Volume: 4411291.2 gal
